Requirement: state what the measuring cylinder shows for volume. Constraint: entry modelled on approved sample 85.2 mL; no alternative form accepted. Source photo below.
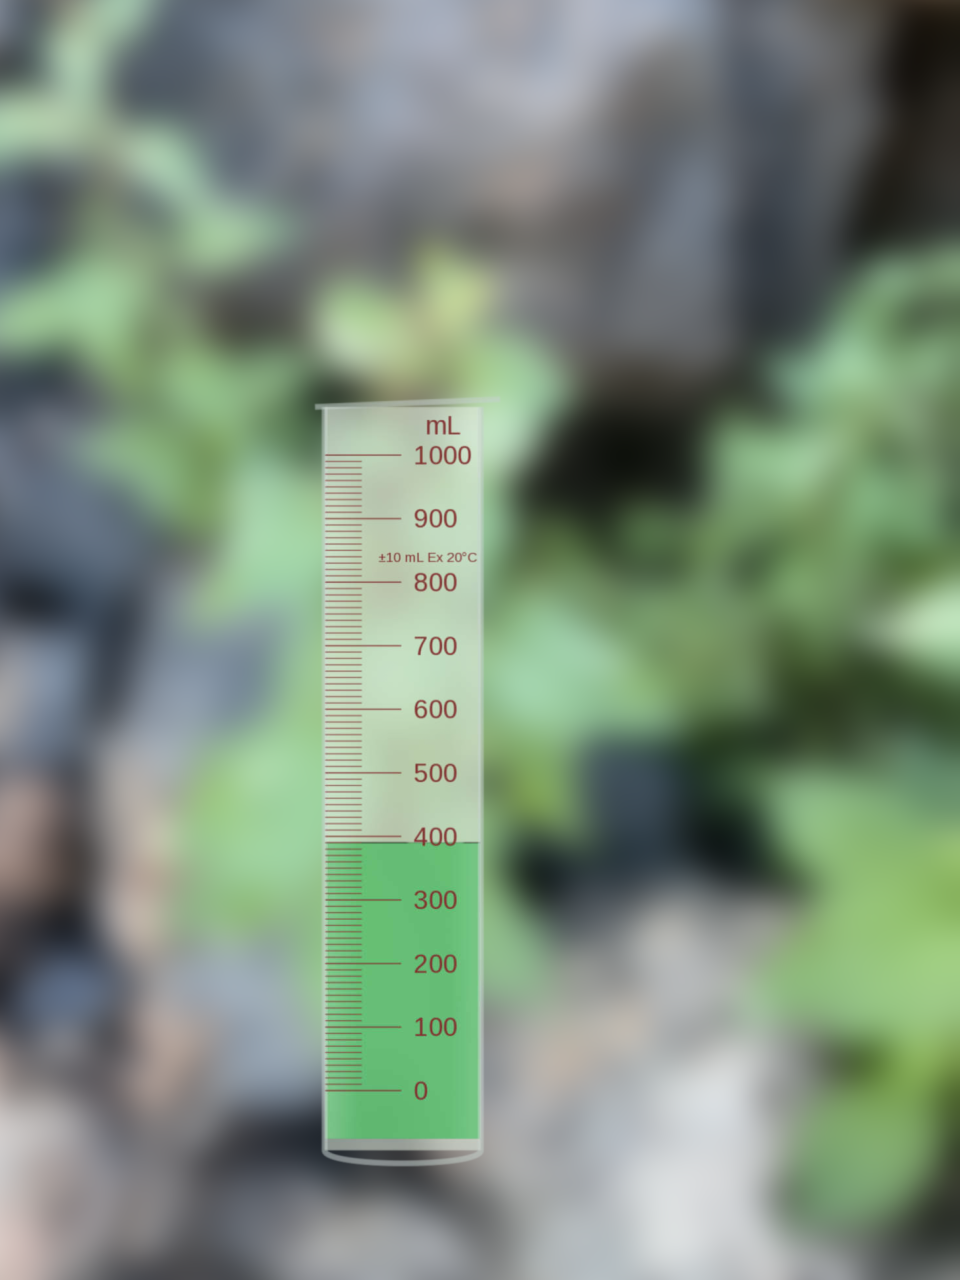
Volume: 390 mL
